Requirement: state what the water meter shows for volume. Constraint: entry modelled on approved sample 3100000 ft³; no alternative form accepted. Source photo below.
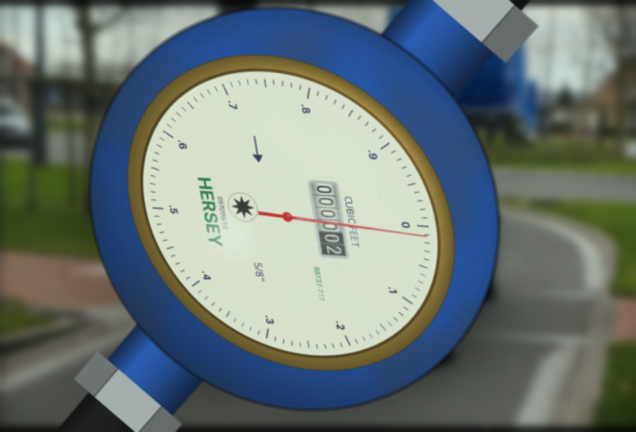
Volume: 2.01 ft³
